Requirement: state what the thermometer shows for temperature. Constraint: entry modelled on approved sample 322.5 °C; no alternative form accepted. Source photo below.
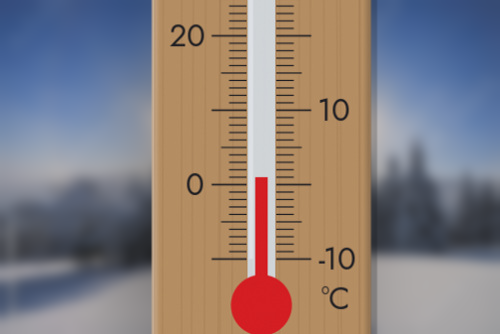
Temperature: 1 °C
